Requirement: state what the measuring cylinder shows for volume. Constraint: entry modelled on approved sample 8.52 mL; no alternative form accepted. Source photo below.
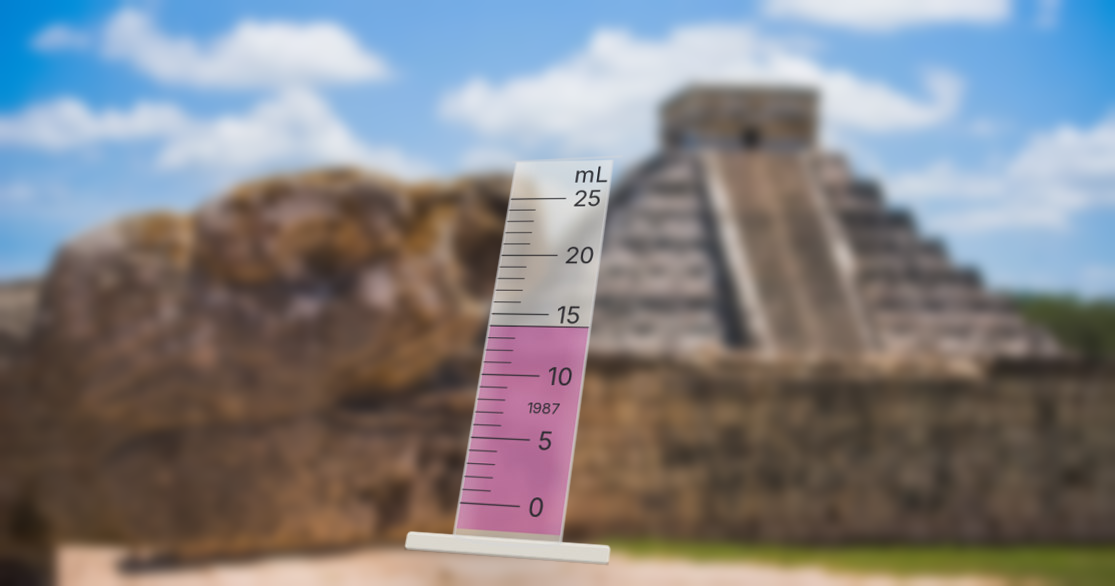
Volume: 14 mL
